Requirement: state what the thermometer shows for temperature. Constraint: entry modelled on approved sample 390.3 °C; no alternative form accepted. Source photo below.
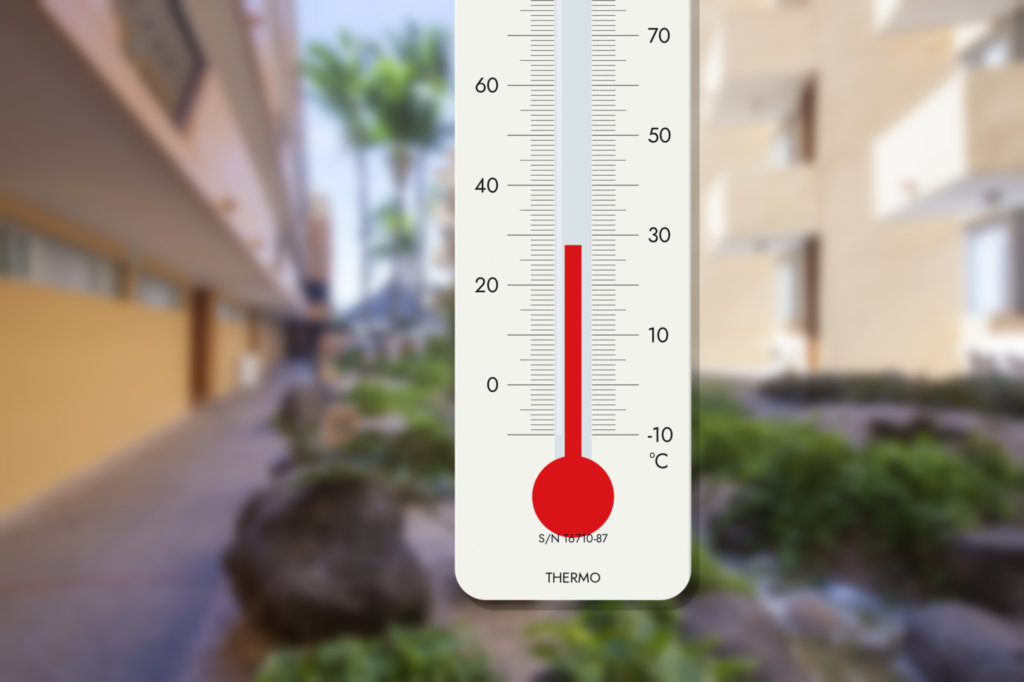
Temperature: 28 °C
